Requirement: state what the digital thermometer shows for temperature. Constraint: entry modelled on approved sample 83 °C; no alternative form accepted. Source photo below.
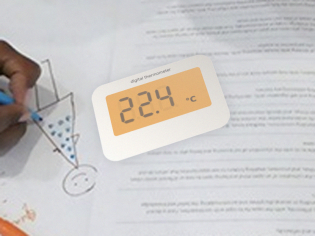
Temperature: 22.4 °C
